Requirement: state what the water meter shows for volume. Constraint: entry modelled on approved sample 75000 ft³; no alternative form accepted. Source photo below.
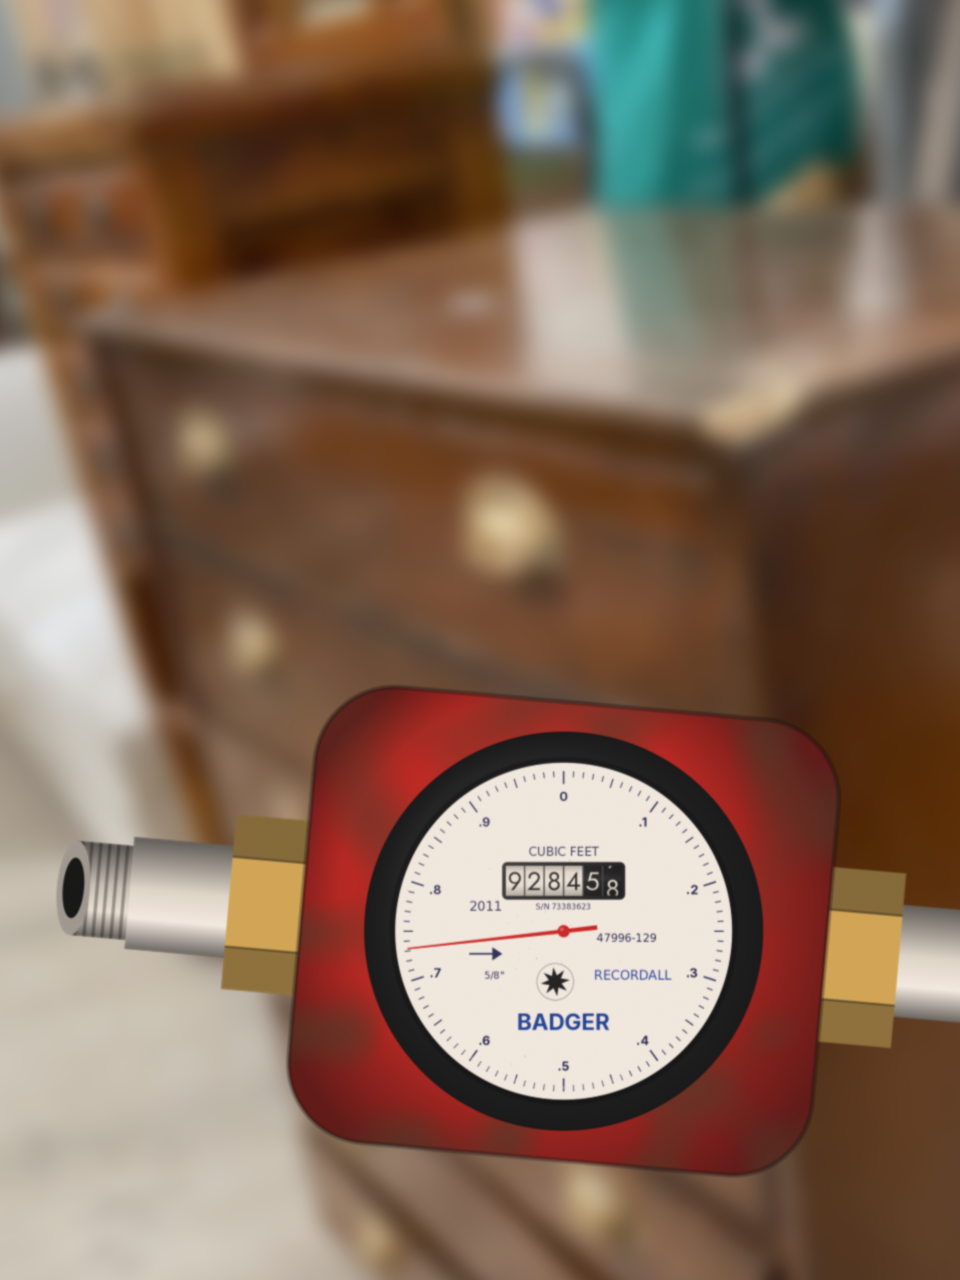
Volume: 928457.73 ft³
